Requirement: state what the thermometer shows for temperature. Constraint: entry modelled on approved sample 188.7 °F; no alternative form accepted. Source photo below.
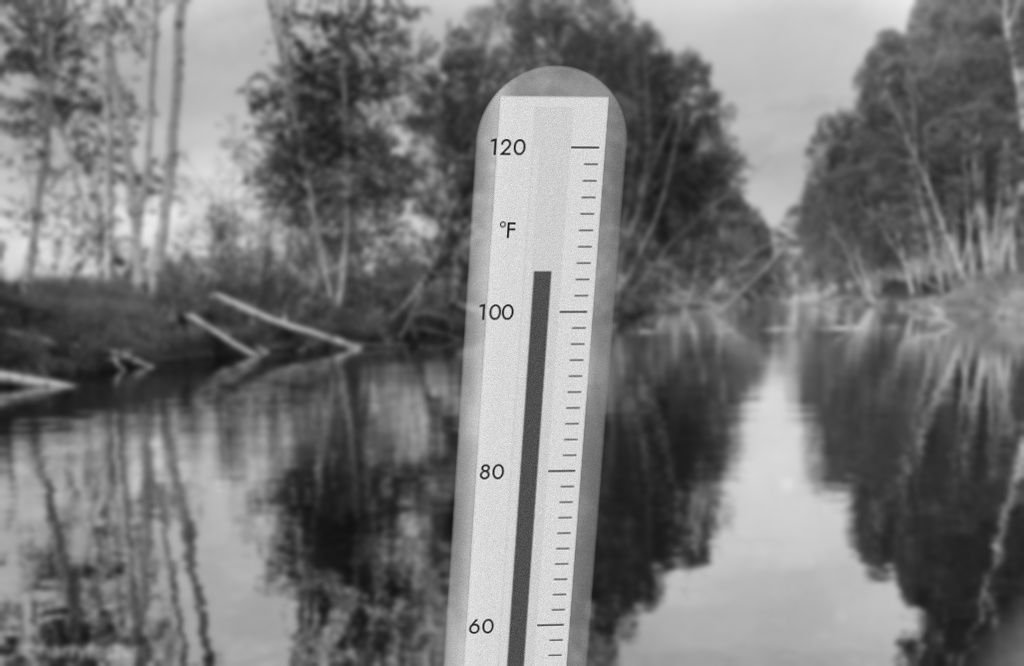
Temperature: 105 °F
